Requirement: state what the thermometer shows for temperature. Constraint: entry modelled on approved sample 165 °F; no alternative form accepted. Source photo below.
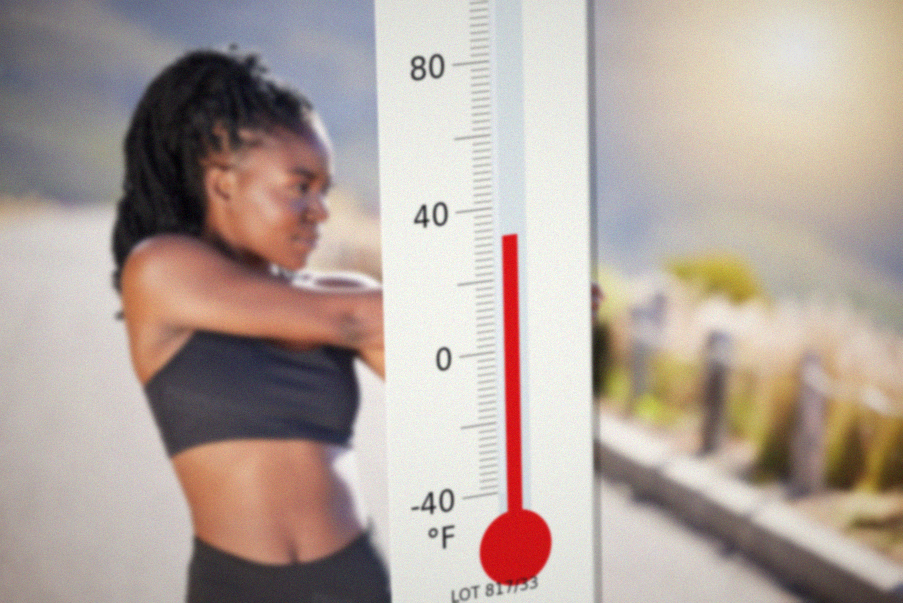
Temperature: 32 °F
